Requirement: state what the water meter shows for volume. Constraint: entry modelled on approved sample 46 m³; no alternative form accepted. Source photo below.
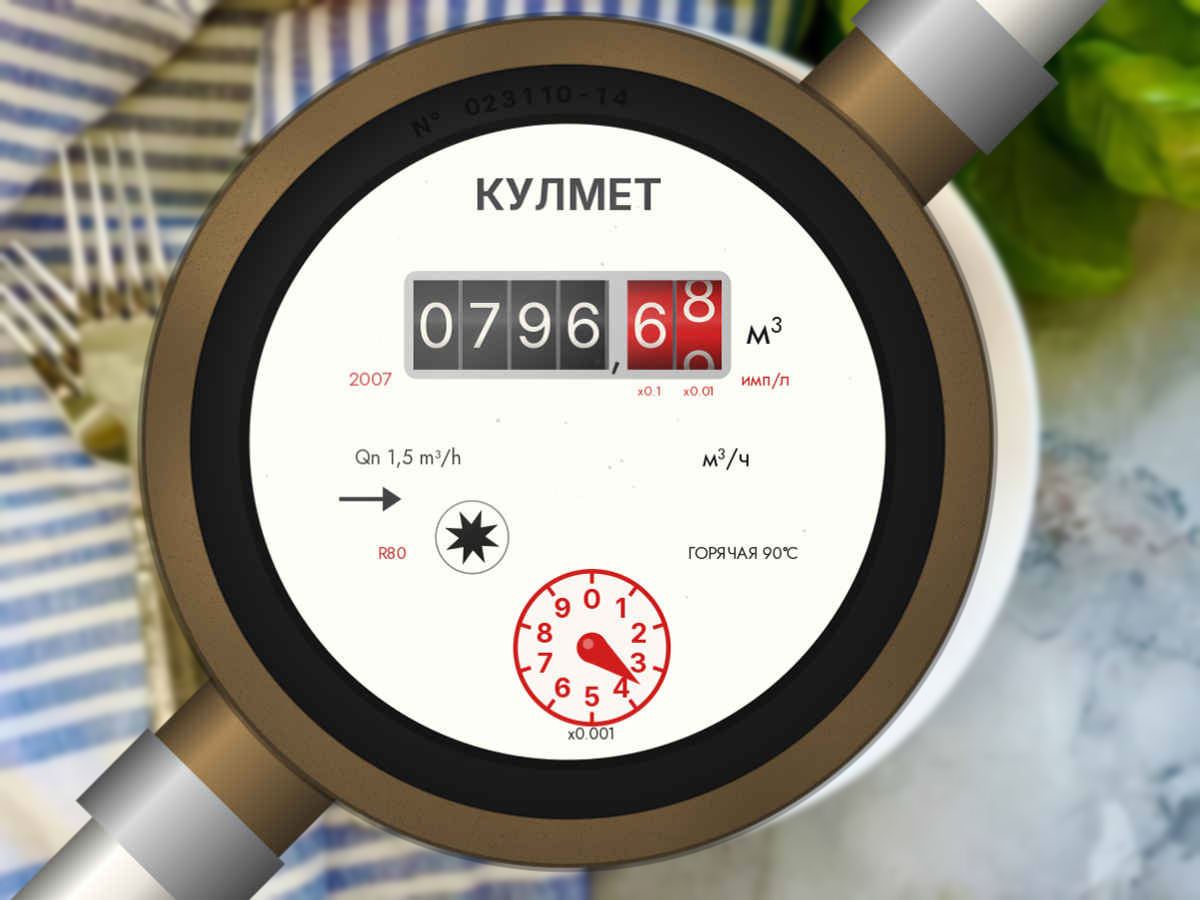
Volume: 796.683 m³
